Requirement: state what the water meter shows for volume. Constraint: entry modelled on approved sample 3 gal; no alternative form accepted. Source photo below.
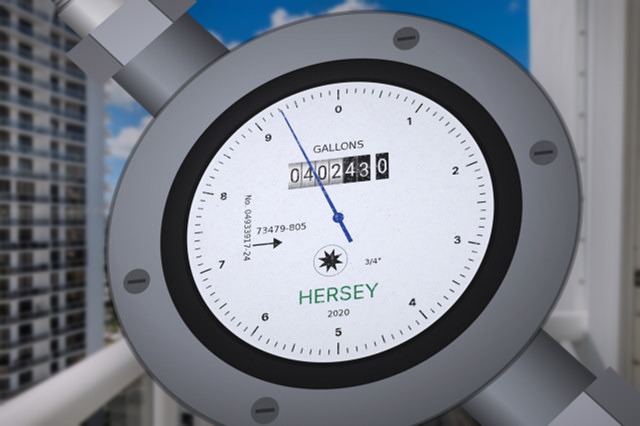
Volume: 402429.3 gal
